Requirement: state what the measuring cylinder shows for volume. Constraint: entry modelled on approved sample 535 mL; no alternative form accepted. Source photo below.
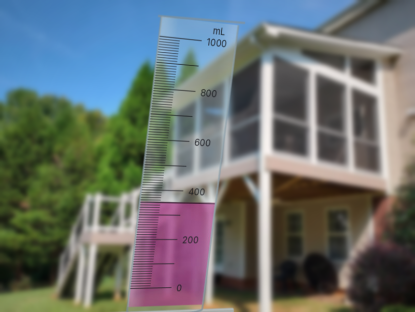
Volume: 350 mL
